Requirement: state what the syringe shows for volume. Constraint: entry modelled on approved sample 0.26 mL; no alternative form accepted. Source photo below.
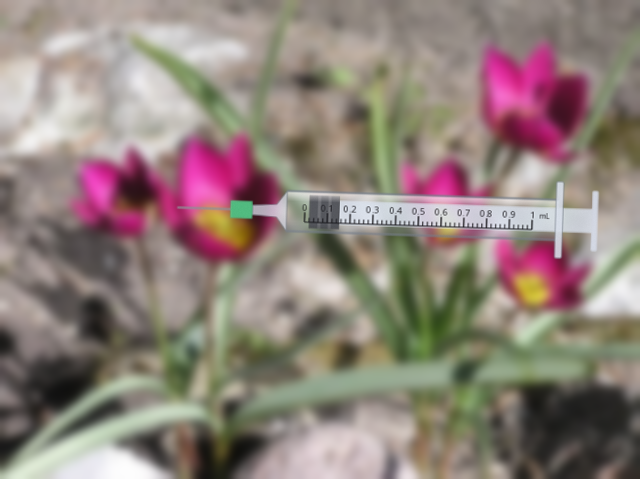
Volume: 0.02 mL
